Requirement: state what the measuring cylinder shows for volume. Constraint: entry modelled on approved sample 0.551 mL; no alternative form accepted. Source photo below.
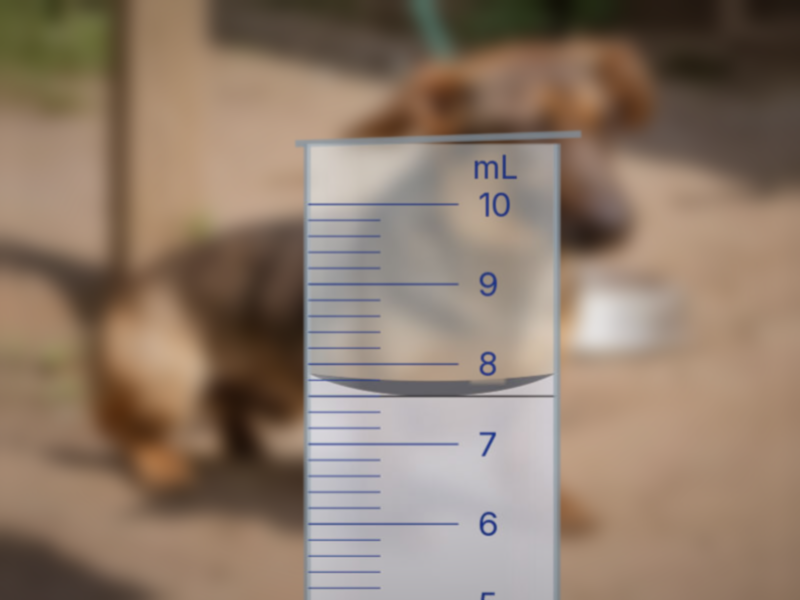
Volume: 7.6 mL
